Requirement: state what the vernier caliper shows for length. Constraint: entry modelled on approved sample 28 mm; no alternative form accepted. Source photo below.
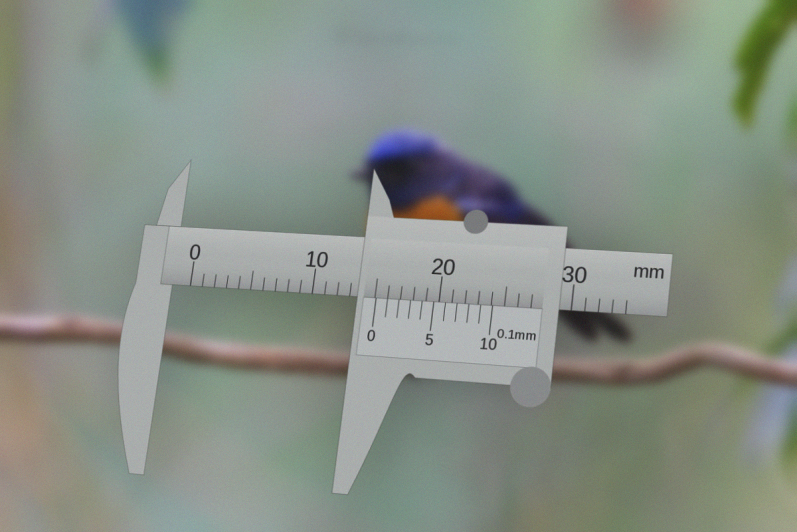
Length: 15.1 mm
